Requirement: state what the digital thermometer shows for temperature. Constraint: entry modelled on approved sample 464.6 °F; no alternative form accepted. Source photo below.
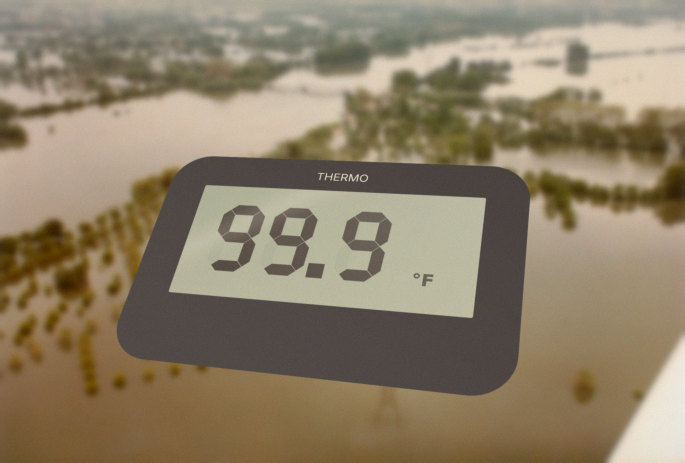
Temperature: 99.9 °F
